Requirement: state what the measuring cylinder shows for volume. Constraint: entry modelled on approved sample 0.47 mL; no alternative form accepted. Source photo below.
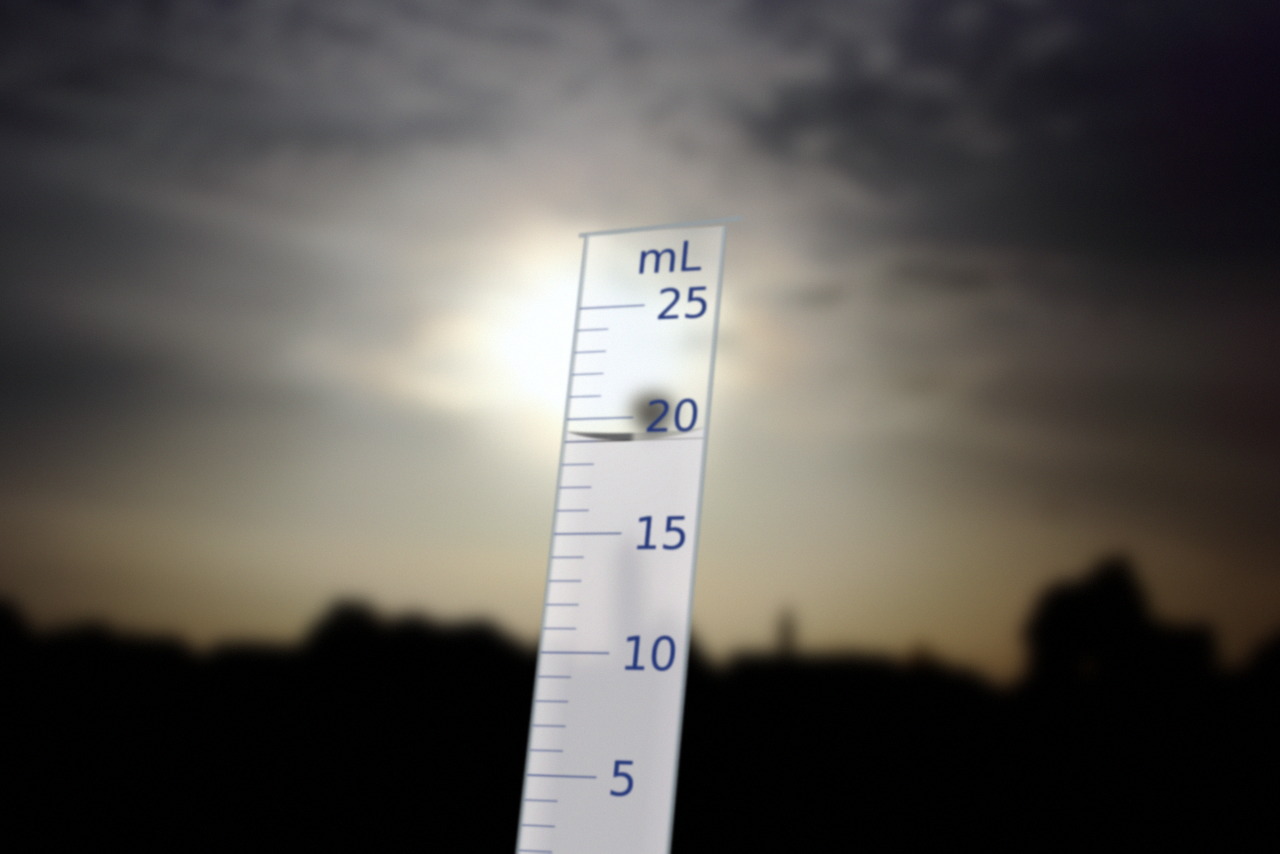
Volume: 19 mL
